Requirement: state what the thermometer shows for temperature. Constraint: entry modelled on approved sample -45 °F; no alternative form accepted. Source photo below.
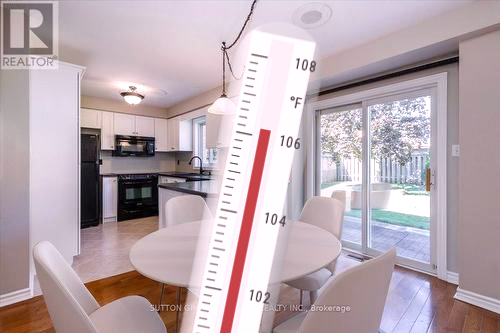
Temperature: 106.2 °F
